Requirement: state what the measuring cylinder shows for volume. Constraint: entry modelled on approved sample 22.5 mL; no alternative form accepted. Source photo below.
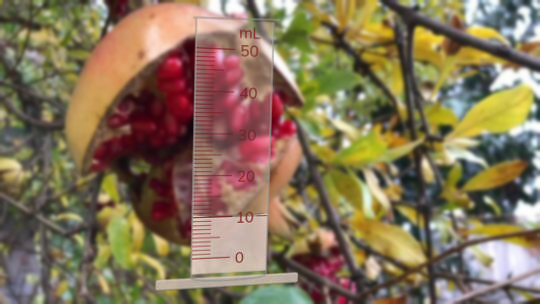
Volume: 10 mL
